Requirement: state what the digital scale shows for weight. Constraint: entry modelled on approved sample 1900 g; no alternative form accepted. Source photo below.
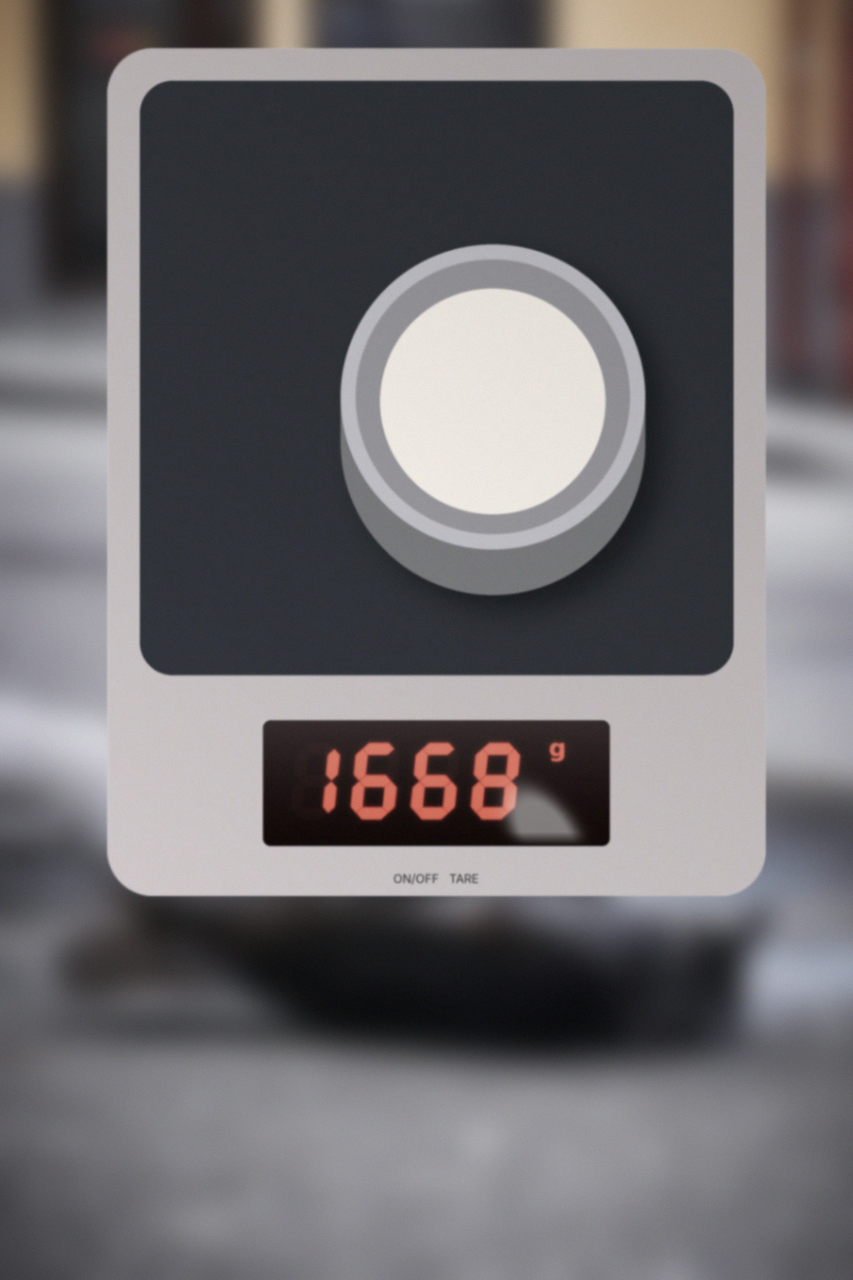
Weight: 1668 g
